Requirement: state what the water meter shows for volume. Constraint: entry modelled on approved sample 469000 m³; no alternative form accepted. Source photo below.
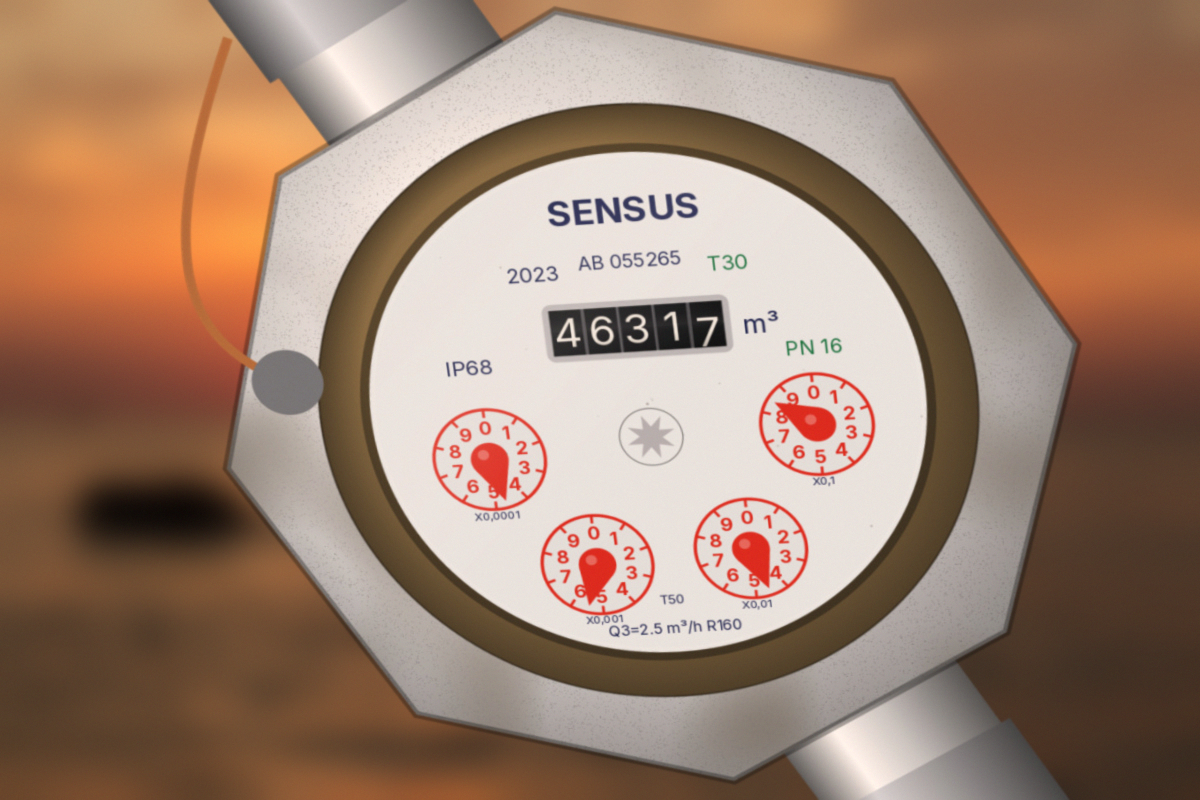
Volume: 46316.8454 m³
